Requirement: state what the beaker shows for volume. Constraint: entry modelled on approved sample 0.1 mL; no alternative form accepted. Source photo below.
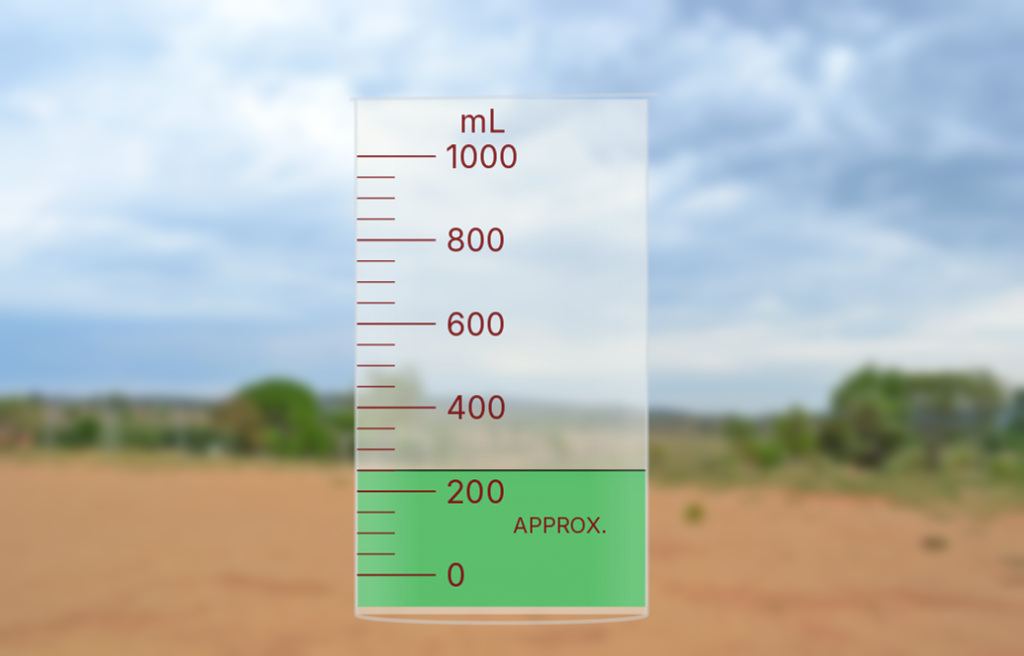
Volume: 250 mL
